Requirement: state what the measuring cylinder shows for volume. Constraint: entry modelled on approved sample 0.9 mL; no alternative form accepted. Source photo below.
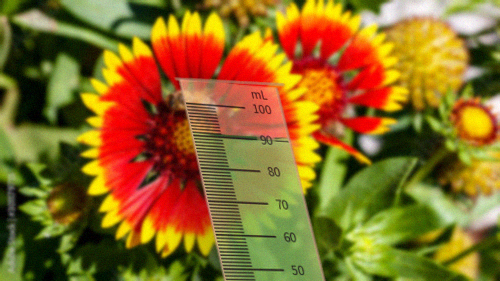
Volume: 90 mL
